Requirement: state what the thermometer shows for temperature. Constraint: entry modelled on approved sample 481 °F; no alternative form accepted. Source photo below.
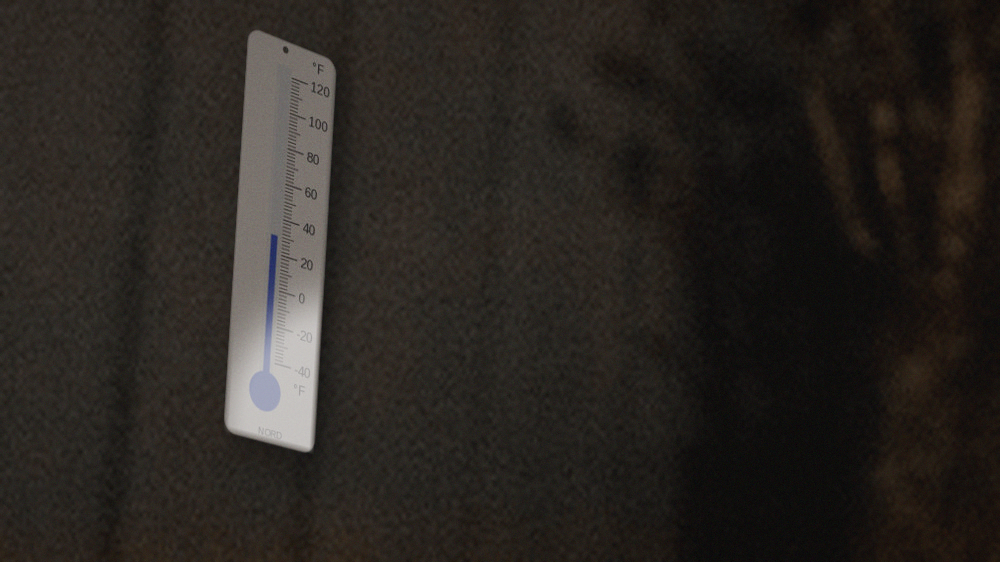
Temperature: 30 °F
